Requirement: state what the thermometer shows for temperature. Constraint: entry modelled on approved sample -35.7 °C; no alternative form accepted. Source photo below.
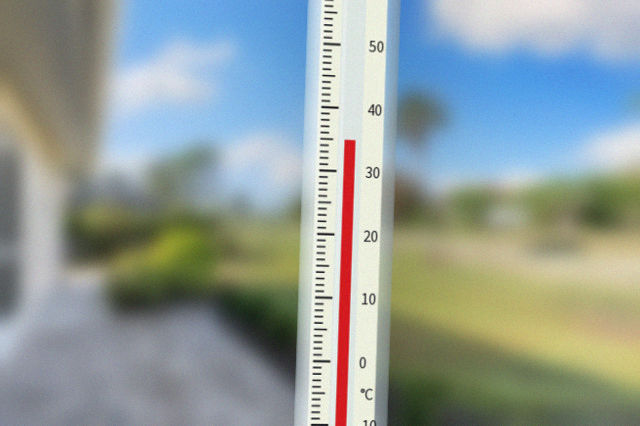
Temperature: 35 °C
